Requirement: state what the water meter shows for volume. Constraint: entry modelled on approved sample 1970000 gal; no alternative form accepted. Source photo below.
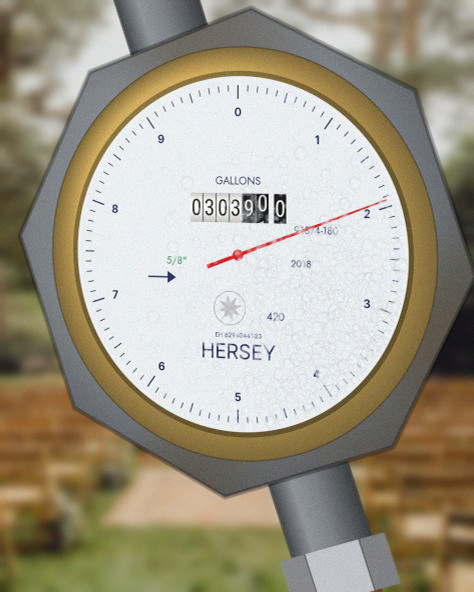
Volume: 303901.9 gal
